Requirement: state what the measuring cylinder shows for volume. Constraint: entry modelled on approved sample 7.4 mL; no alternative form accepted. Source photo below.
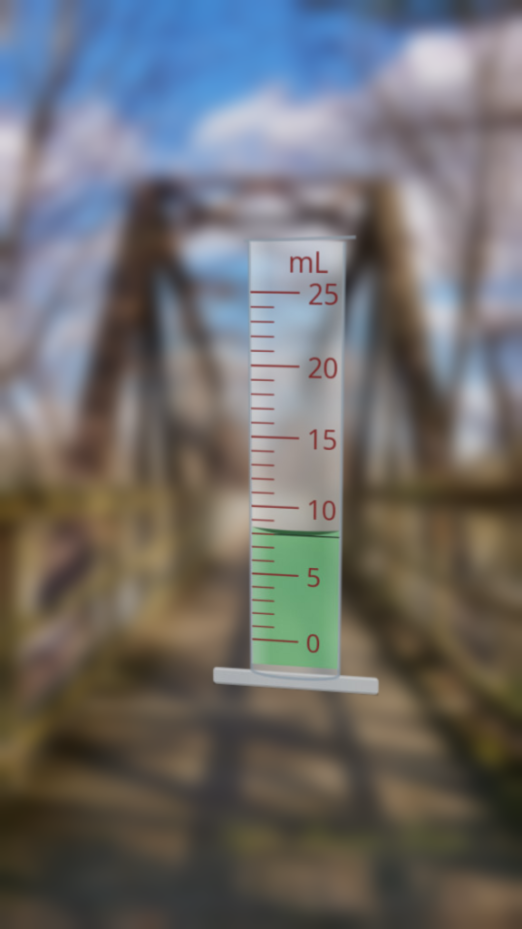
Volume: 8 mL
